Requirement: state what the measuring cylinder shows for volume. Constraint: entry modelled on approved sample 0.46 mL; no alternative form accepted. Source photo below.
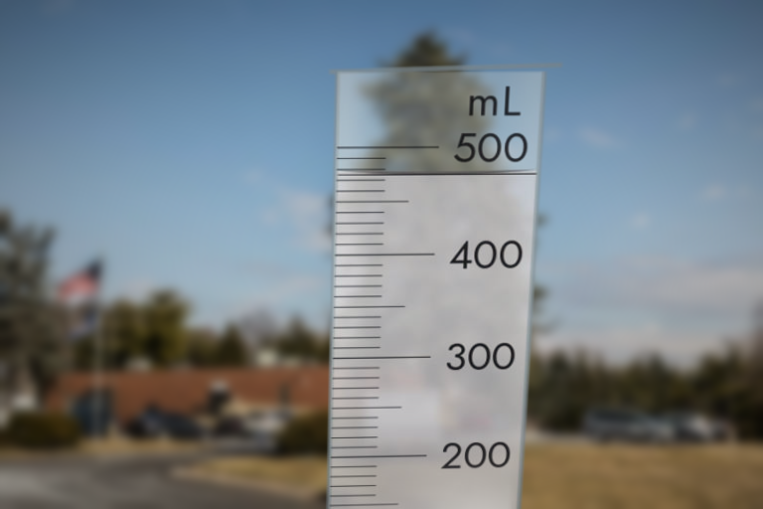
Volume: 475 mL
